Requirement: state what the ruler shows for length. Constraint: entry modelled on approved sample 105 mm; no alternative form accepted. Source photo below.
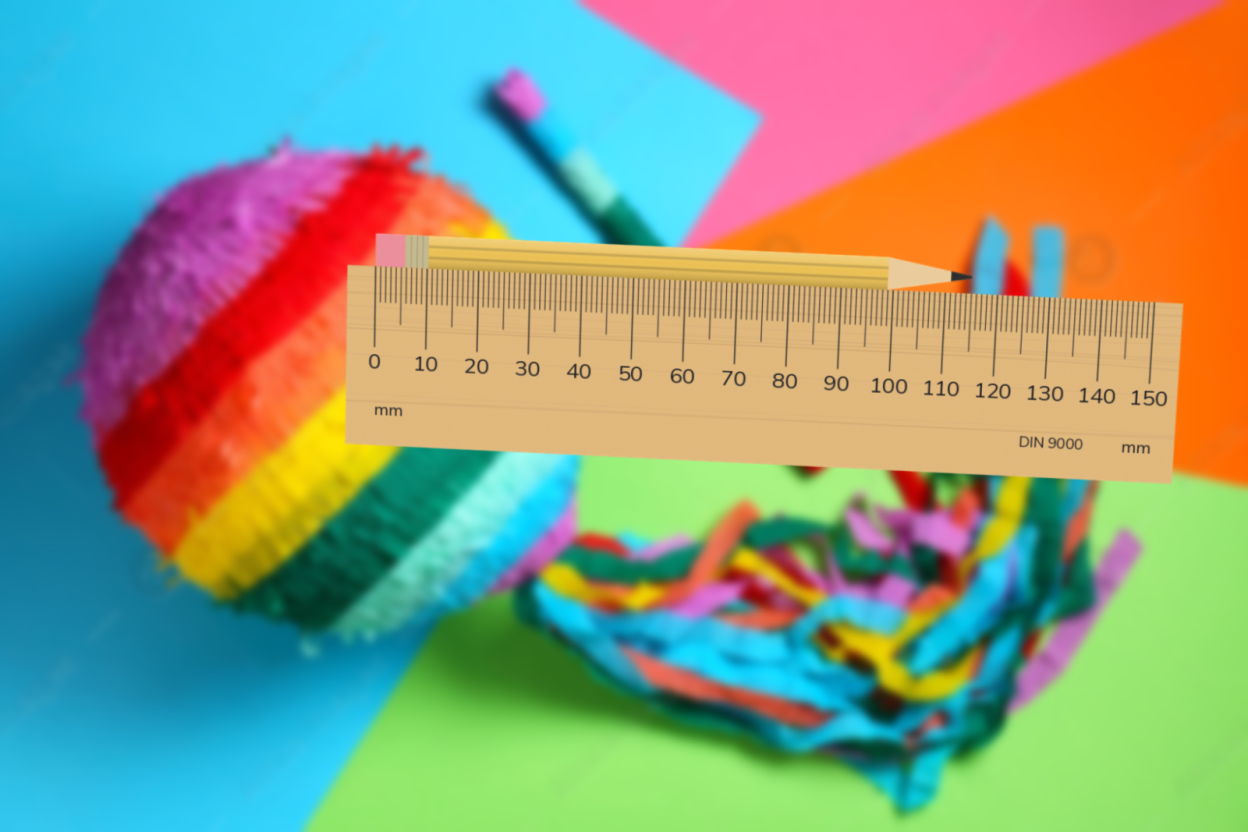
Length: 115 mm
